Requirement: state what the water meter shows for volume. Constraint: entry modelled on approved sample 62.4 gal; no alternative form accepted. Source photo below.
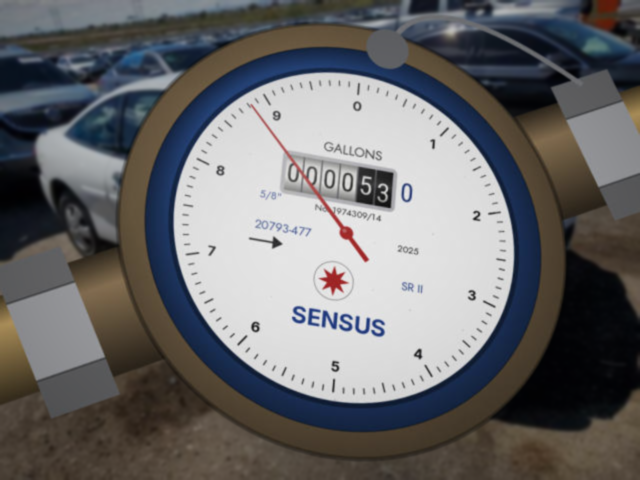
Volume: 528.8 gal
